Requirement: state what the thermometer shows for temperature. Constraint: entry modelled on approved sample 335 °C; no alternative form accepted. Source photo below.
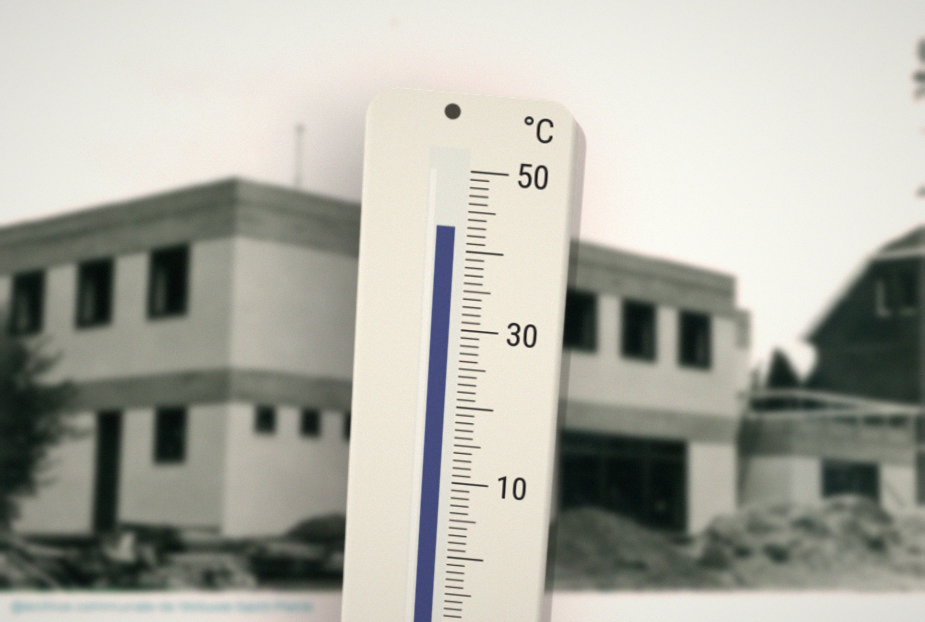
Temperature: 43 °C
